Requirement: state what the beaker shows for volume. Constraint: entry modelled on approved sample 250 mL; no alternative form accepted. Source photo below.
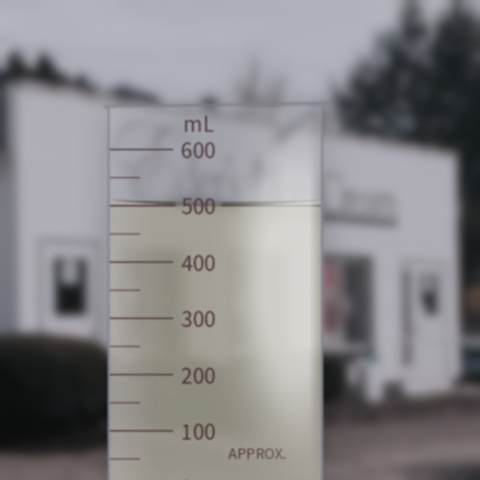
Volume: 500 mL
